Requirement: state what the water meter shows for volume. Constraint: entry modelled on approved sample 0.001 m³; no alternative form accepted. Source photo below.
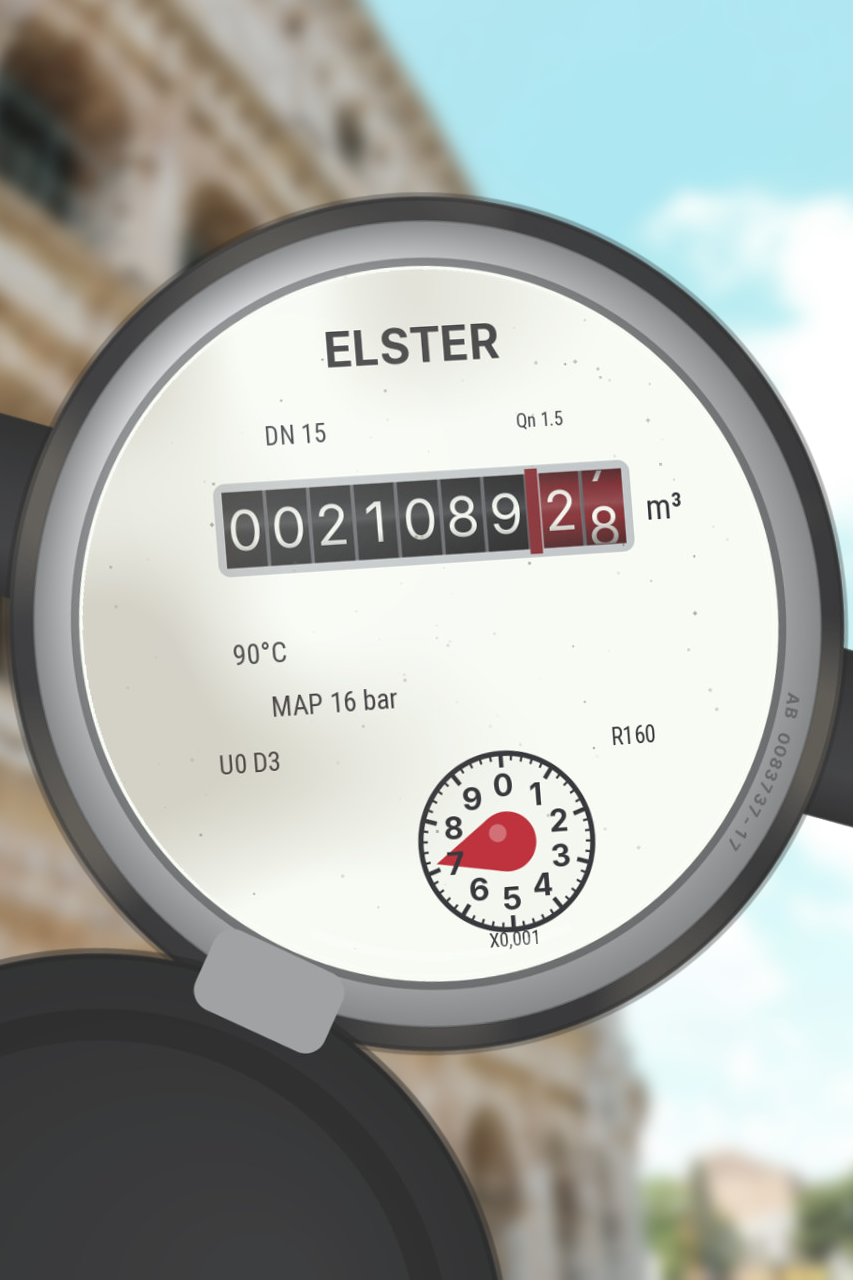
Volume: 21089.277 m³
